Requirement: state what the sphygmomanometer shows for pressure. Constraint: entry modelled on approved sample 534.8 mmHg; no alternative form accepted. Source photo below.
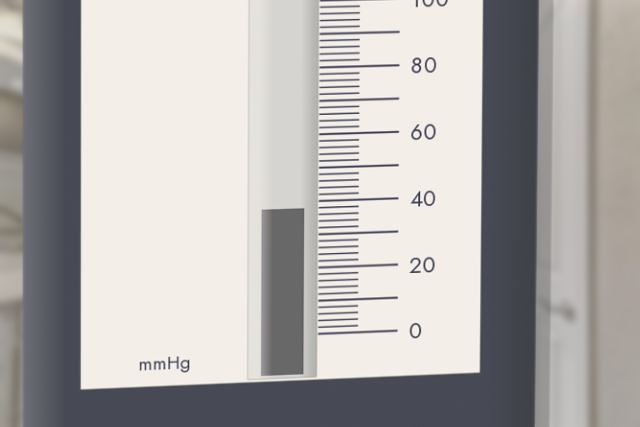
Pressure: 38 mmHg
